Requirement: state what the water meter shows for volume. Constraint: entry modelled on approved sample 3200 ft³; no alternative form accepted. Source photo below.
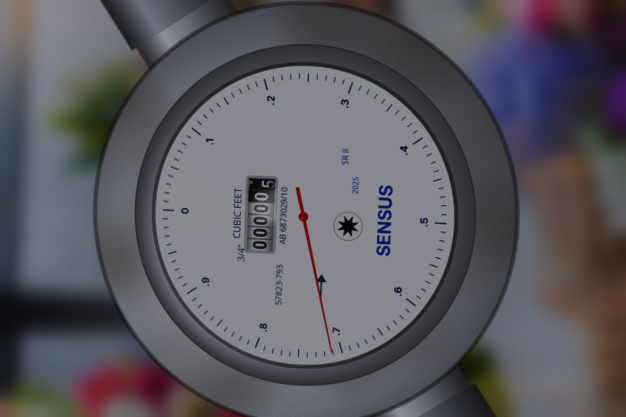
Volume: 4.71 ft³
